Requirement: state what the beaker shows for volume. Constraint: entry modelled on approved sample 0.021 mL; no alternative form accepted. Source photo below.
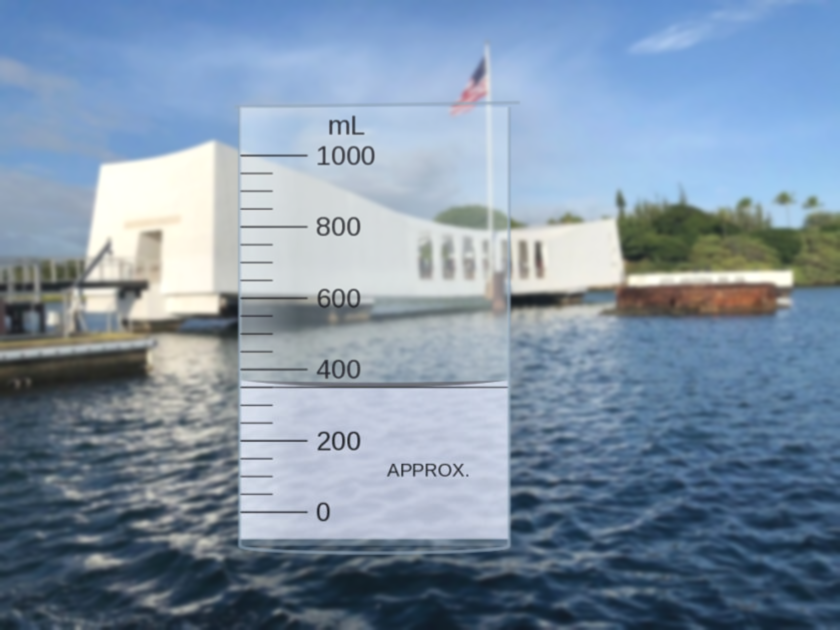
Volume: 350 mL
